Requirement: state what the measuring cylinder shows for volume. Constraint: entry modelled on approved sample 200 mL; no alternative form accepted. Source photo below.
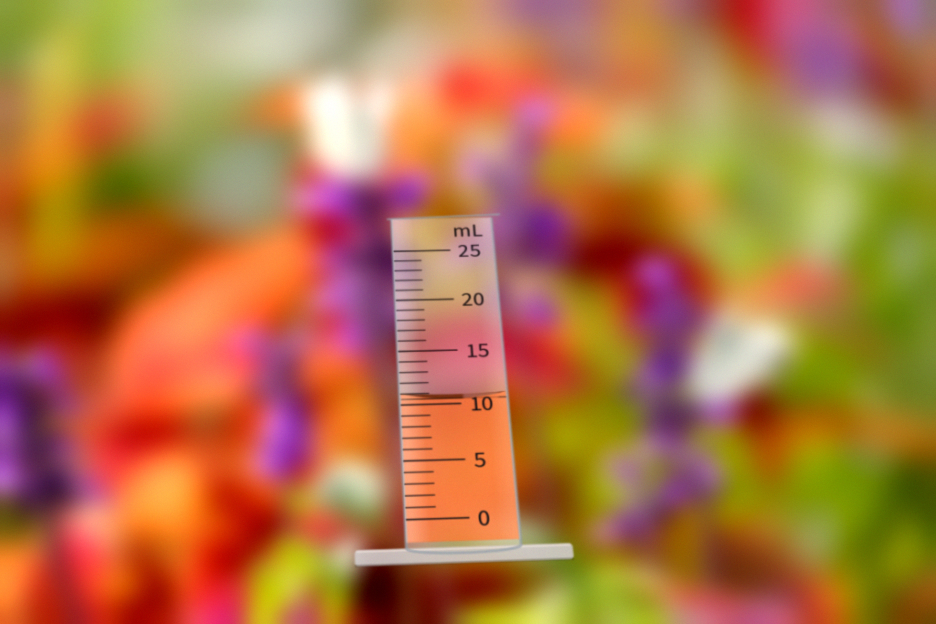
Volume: 10.5 mL
